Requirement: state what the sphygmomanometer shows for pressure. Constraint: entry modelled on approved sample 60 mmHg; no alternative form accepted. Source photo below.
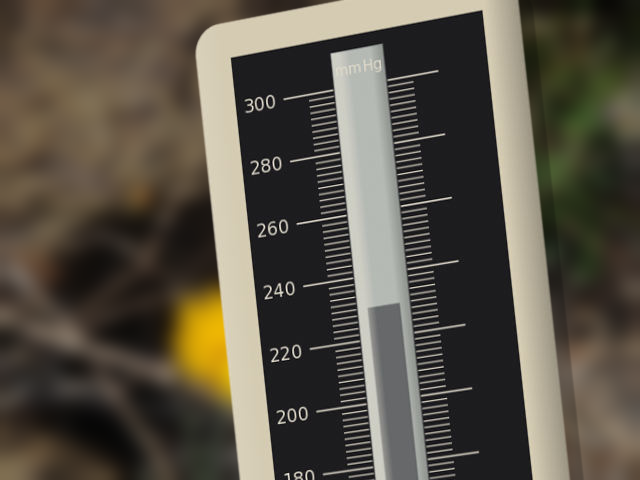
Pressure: 230 mmHg
